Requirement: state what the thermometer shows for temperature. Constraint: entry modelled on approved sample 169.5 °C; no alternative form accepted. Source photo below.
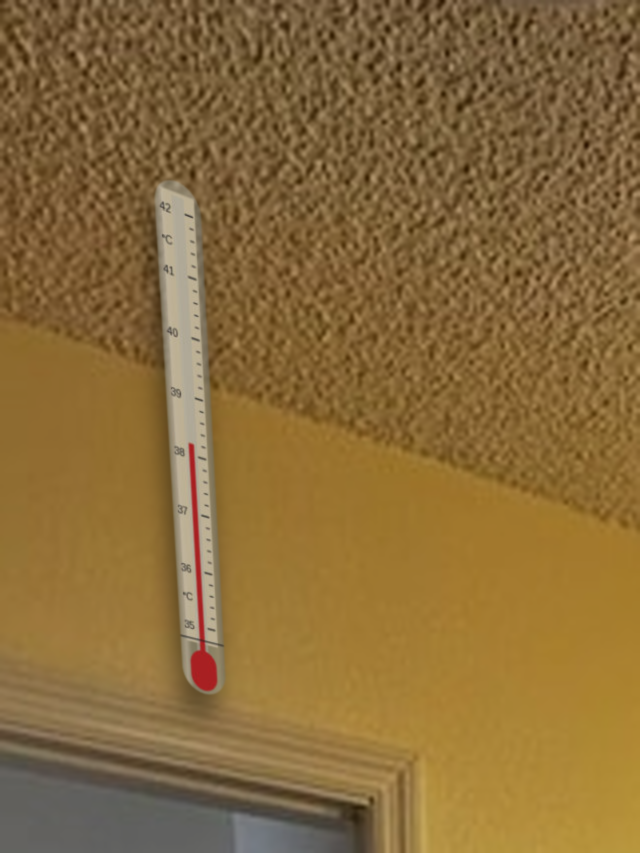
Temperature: 38.2 °C
